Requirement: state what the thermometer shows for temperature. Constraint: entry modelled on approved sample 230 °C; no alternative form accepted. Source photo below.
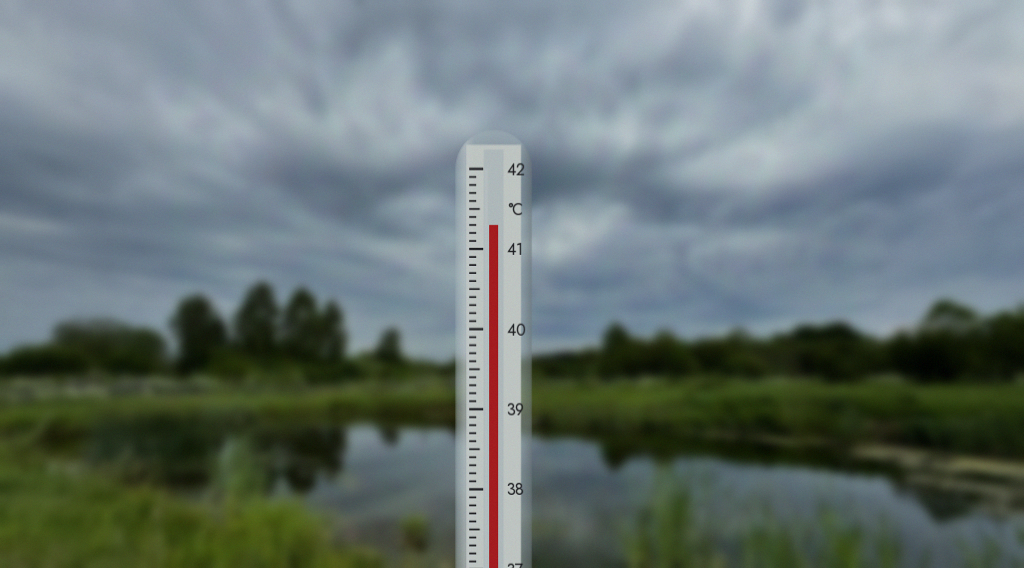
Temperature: 41.3 °C
